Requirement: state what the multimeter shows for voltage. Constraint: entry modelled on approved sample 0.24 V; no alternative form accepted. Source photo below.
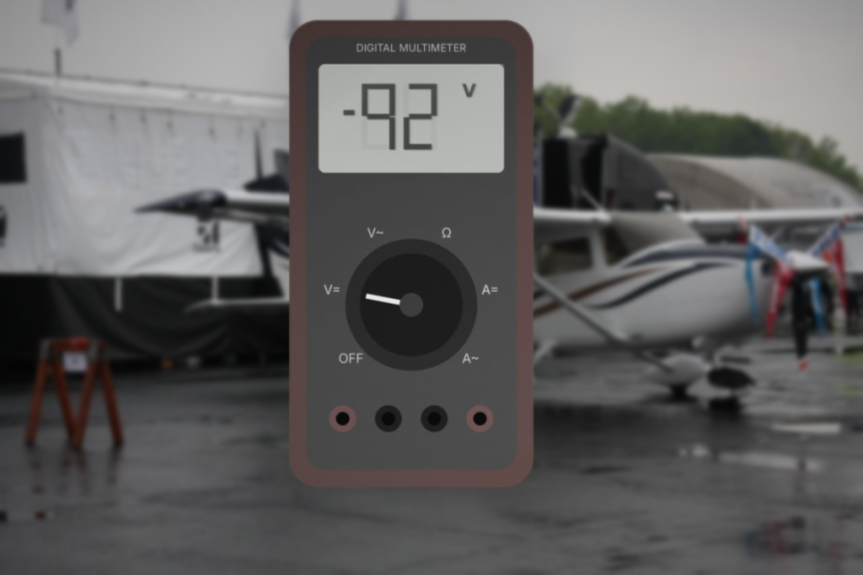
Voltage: -92 V
